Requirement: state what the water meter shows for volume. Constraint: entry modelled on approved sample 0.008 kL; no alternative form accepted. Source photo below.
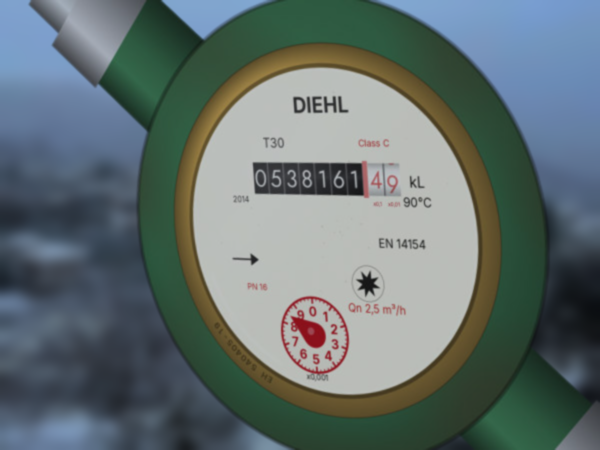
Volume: 538161.488 kL
